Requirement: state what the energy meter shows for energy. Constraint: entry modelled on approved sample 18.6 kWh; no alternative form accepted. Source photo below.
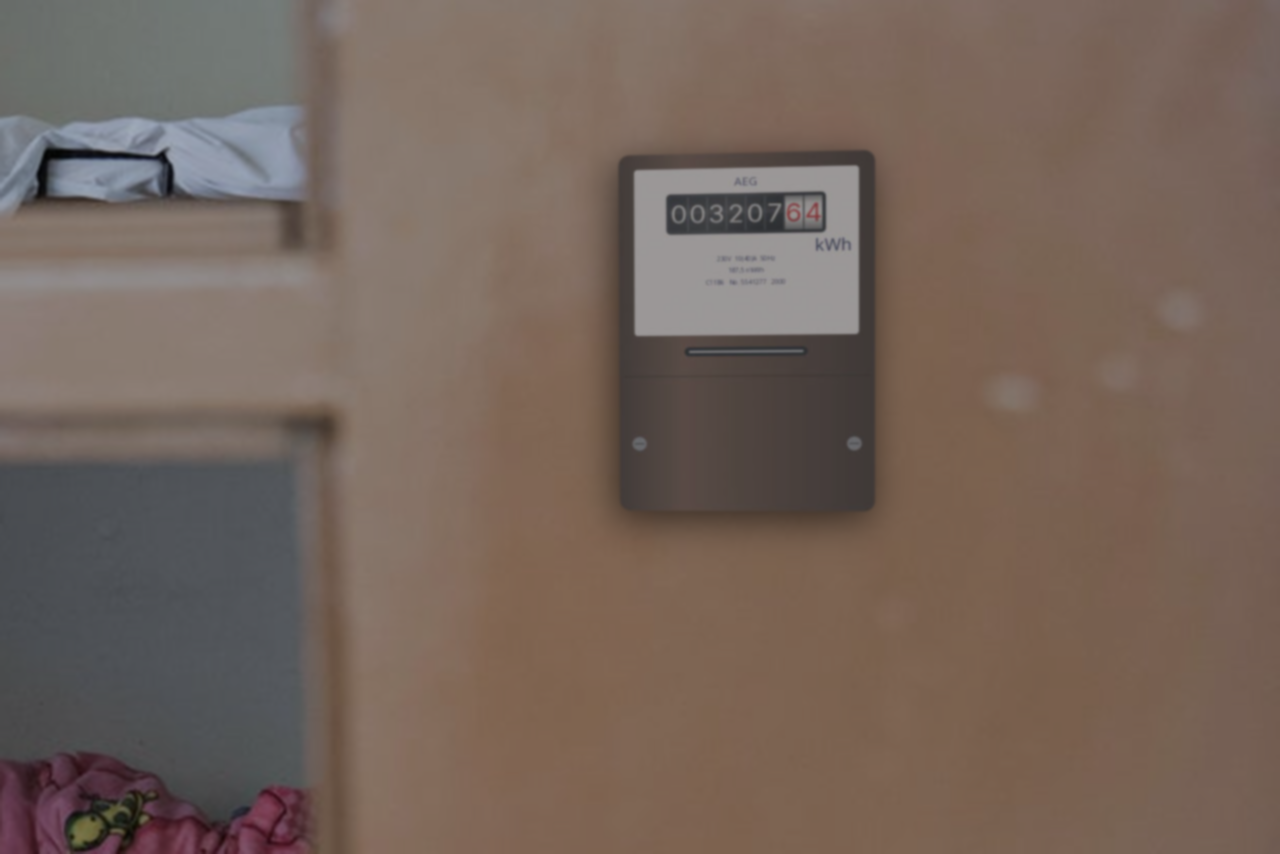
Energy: 3207.64 kWh
